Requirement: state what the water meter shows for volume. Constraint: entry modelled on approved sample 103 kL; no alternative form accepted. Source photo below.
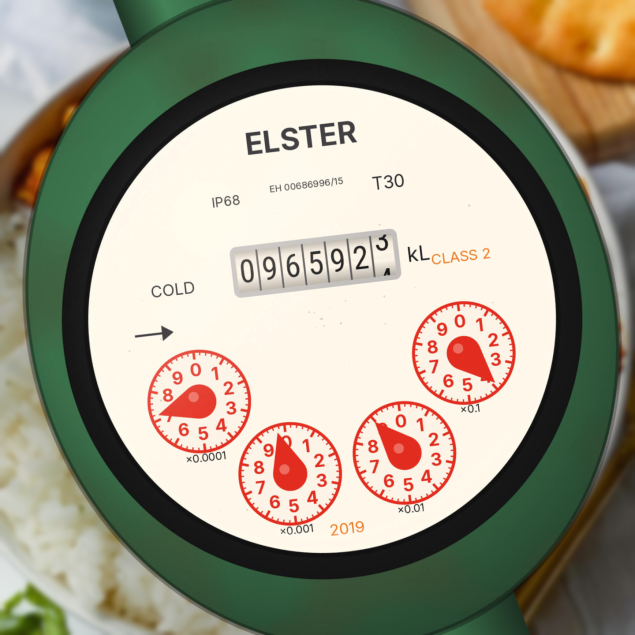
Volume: 965923.3897 kL
